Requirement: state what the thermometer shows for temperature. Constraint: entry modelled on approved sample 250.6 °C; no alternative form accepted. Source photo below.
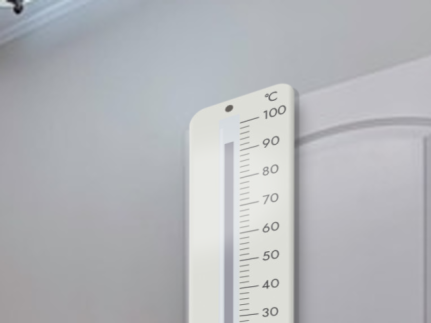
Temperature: 94 °C
